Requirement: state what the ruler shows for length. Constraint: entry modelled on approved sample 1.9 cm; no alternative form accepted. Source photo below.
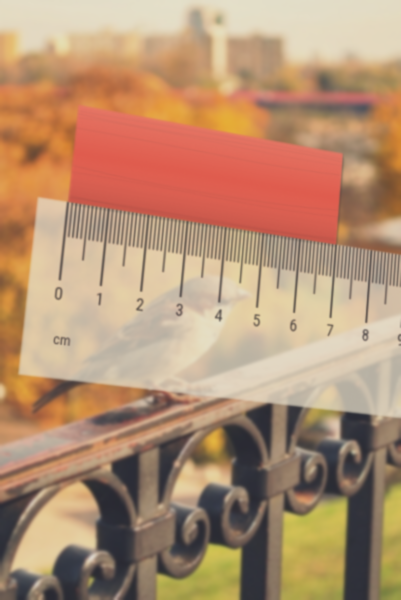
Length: 7 cm
